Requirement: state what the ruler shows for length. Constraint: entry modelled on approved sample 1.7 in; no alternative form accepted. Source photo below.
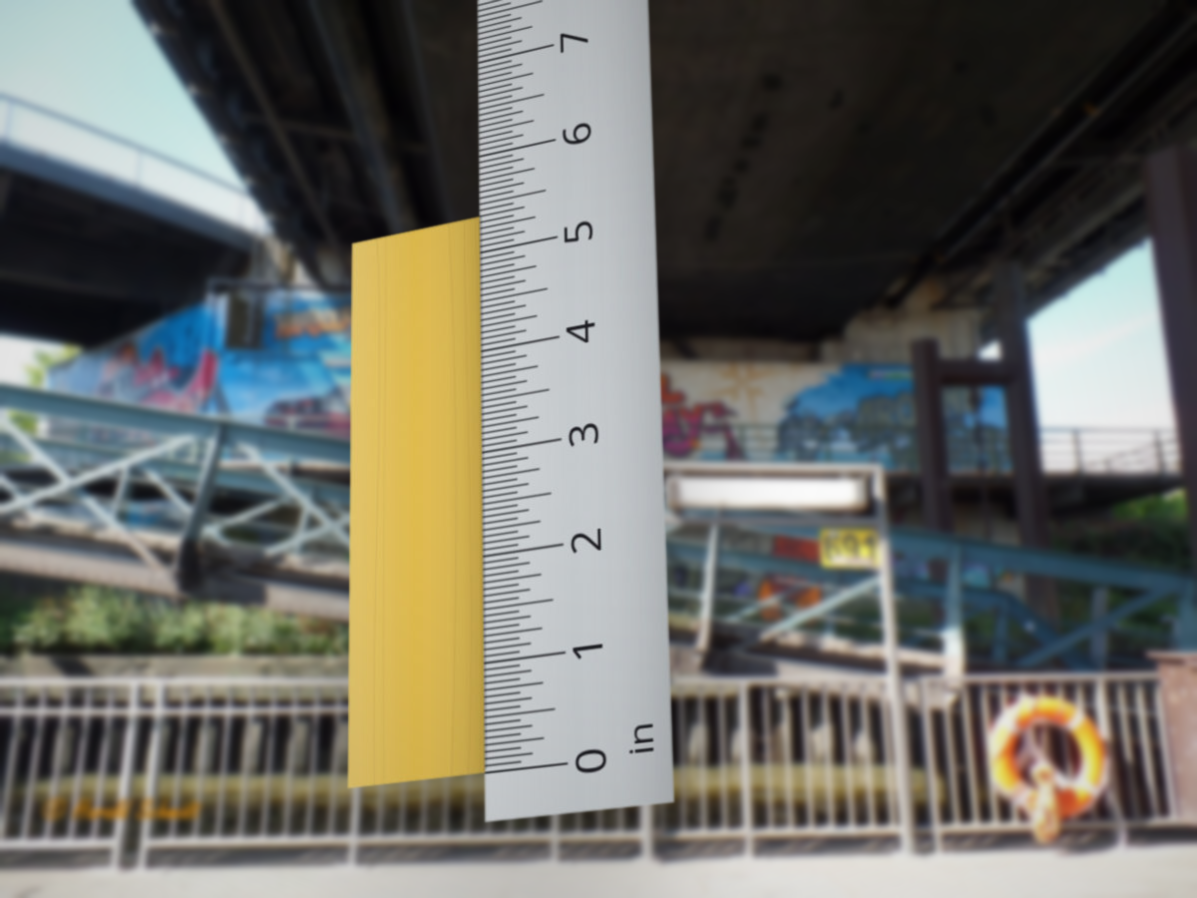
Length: 5.375 in
